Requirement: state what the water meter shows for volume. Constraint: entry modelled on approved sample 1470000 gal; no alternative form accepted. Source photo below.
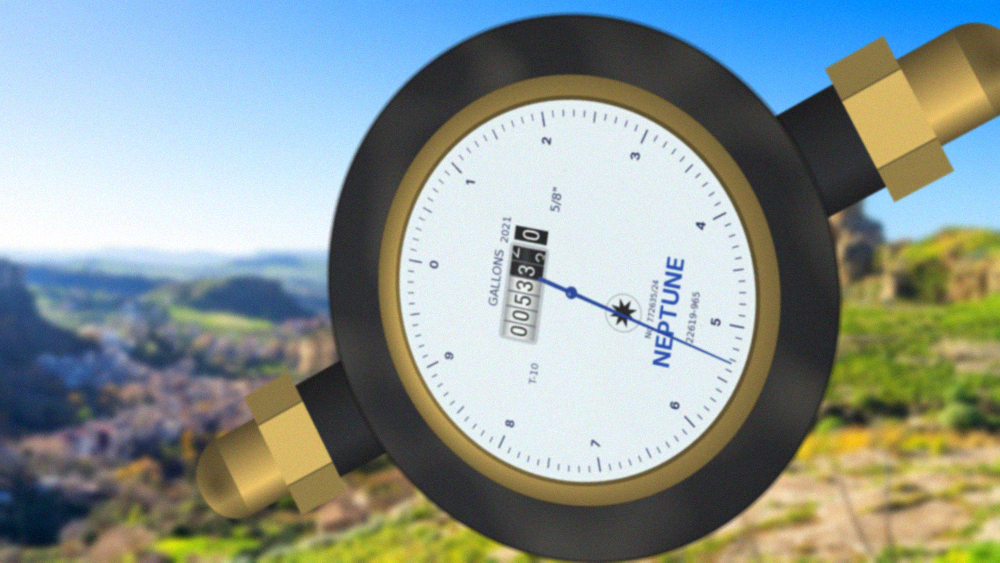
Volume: 53325.3 gal
